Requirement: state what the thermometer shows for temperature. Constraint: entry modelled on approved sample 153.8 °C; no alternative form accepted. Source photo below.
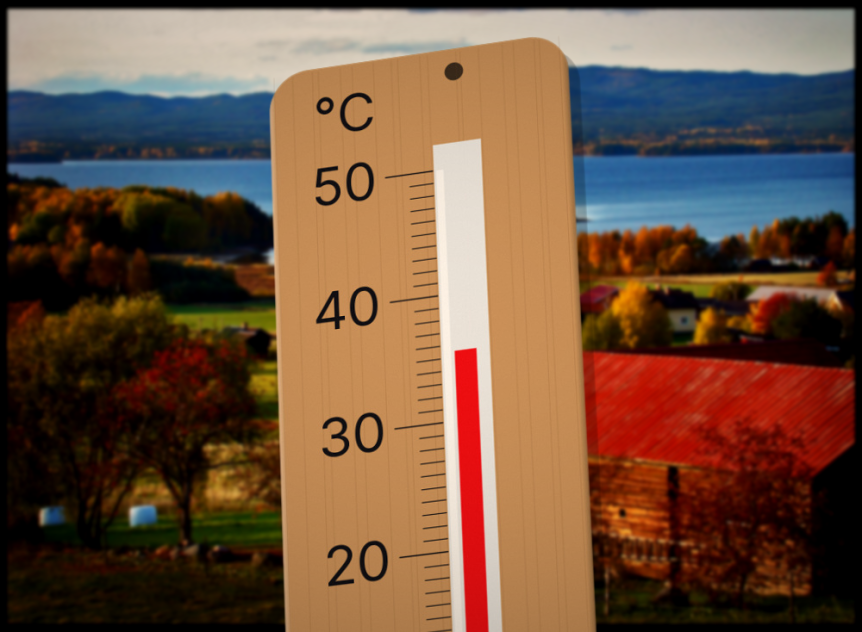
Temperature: 35.5 °C
